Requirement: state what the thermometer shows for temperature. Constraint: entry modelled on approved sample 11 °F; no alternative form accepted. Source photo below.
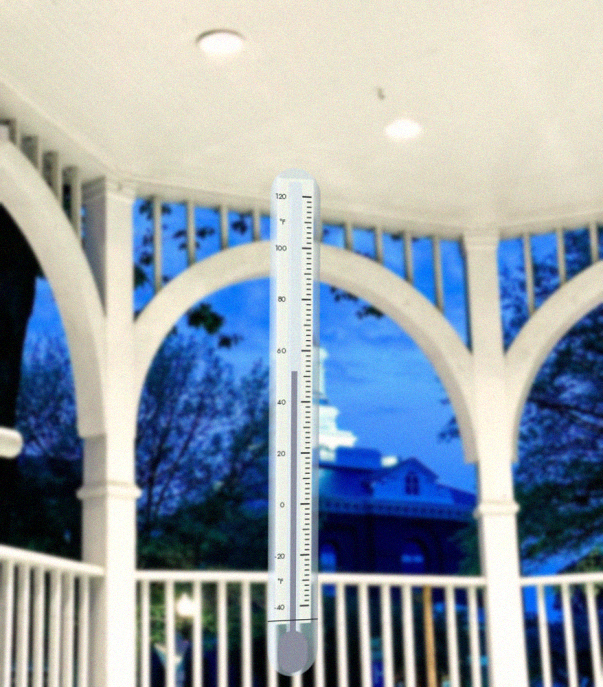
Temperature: 52 °F
